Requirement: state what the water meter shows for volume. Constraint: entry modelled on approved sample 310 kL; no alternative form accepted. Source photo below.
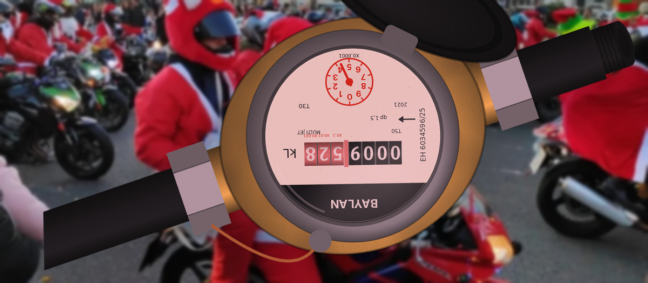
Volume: 9.5284 kL
